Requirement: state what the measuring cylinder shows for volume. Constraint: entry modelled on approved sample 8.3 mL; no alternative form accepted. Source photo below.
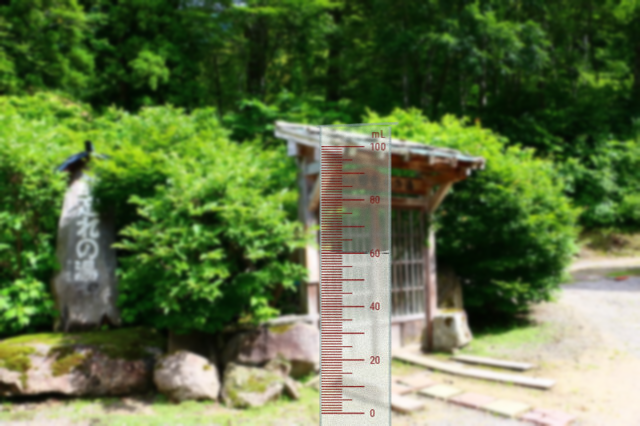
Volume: 60 mL
